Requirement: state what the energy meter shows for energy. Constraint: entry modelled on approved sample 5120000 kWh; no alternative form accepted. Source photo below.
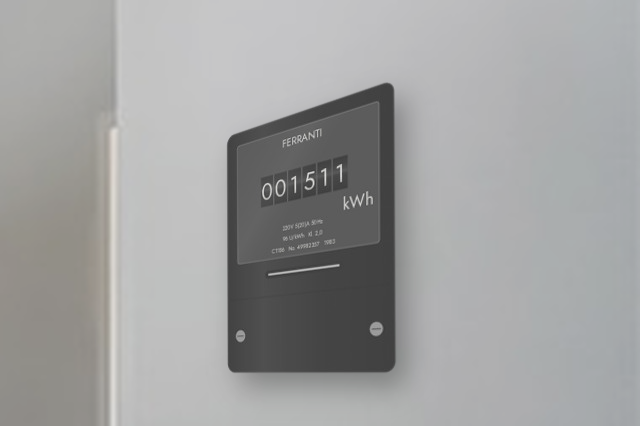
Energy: 1511 kWh
